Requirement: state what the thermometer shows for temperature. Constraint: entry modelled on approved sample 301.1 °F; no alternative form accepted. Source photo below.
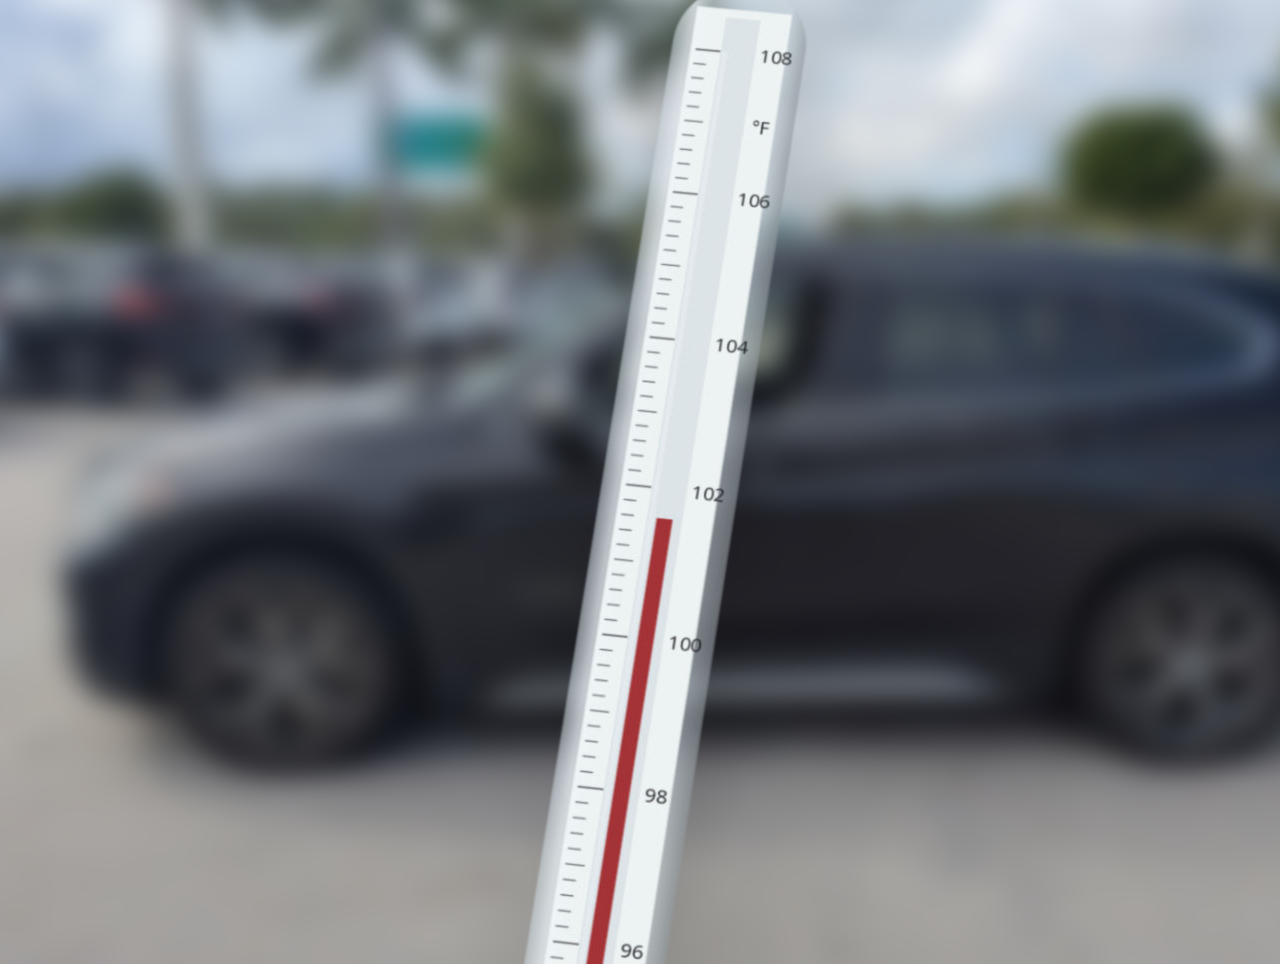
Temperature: 101.6 °F
